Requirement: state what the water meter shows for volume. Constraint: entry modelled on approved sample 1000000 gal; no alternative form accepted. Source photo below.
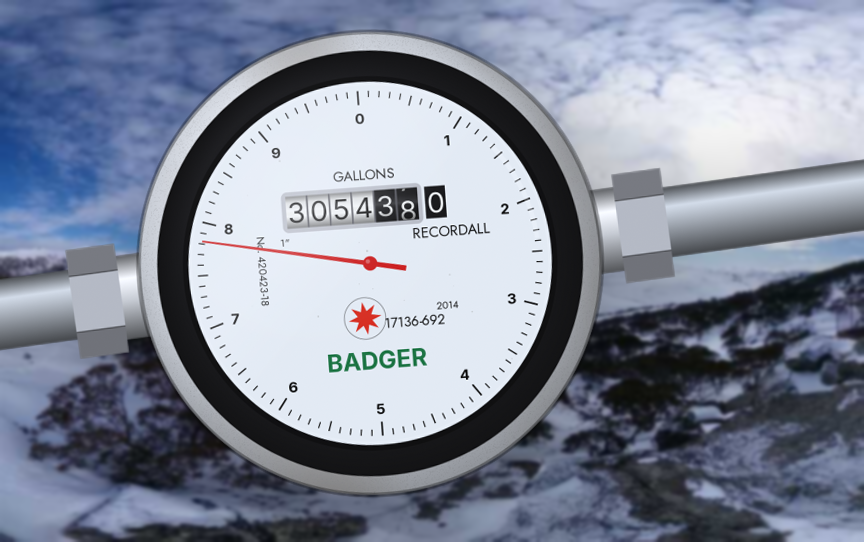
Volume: 3054377.8 gal
